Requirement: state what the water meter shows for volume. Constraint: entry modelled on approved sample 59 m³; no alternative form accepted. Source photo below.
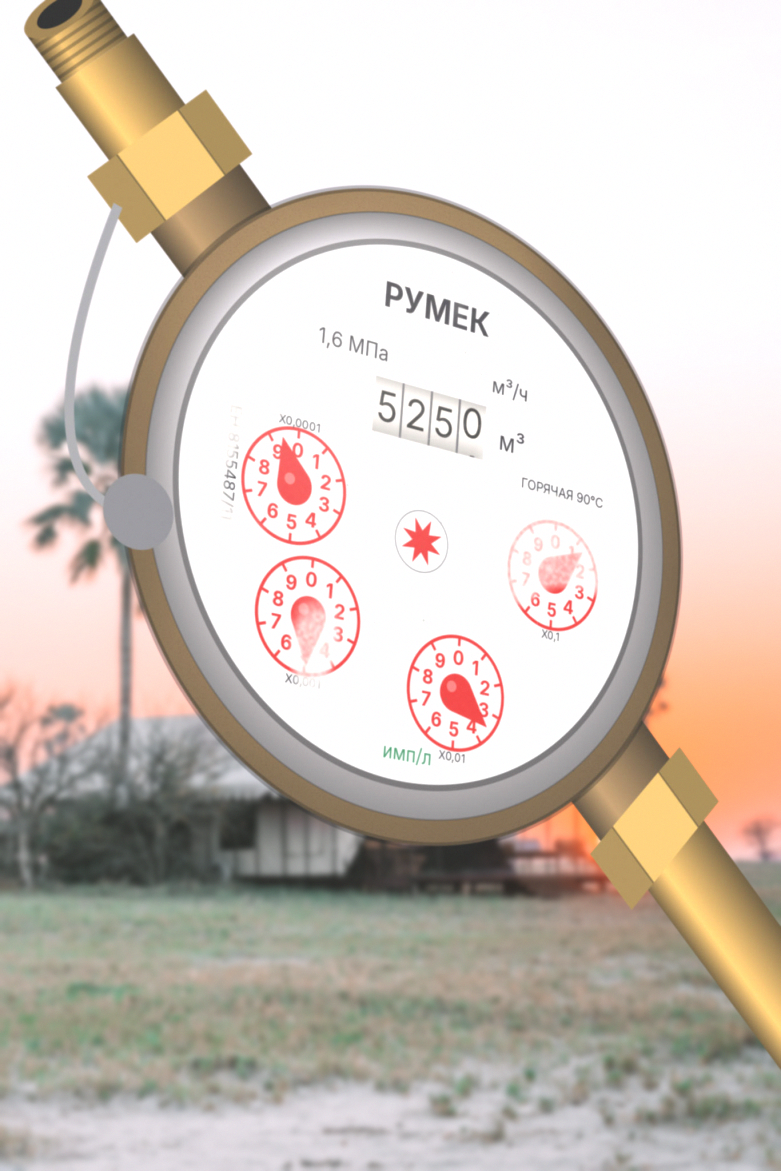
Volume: 5250.1349 m³
